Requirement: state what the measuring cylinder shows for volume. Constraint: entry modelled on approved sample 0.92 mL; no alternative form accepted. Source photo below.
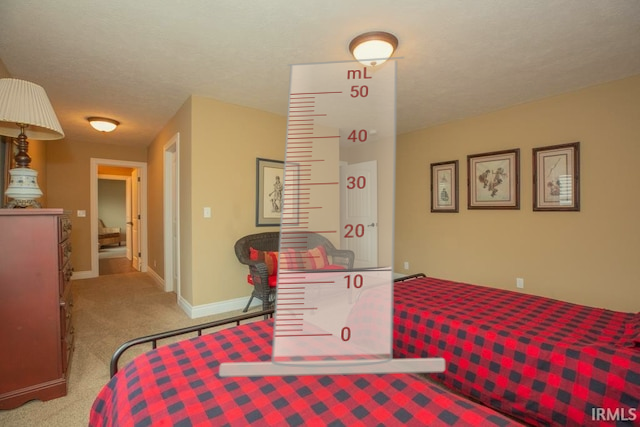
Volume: 12 mL
